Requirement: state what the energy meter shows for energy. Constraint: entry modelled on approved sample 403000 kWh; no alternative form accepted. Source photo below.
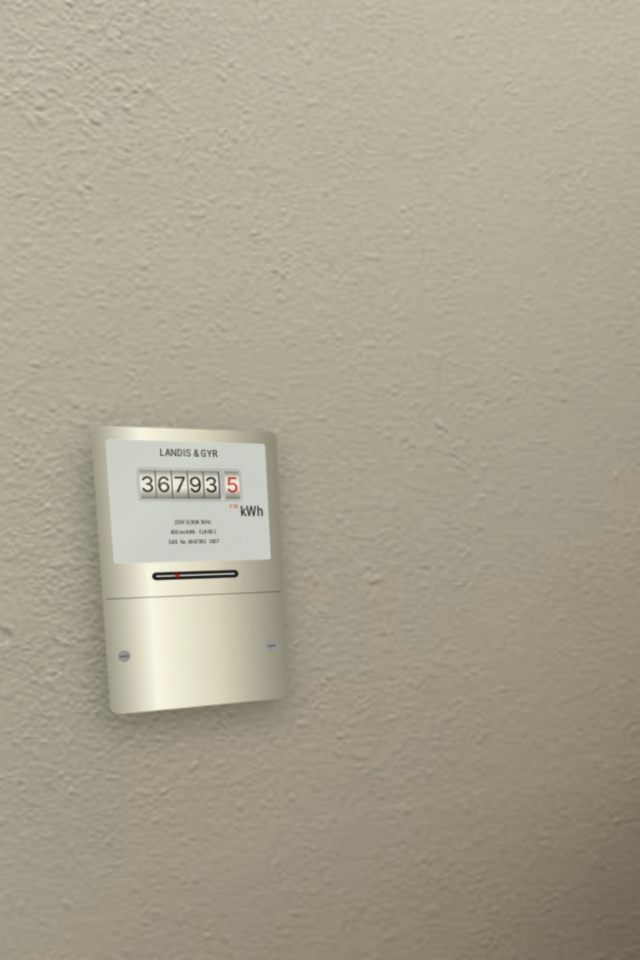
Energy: 36793.5 kWh
